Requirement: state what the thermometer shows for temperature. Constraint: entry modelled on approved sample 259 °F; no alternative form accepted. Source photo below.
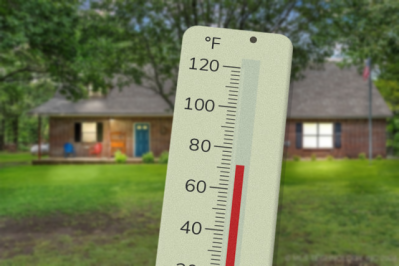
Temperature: 72 °F
